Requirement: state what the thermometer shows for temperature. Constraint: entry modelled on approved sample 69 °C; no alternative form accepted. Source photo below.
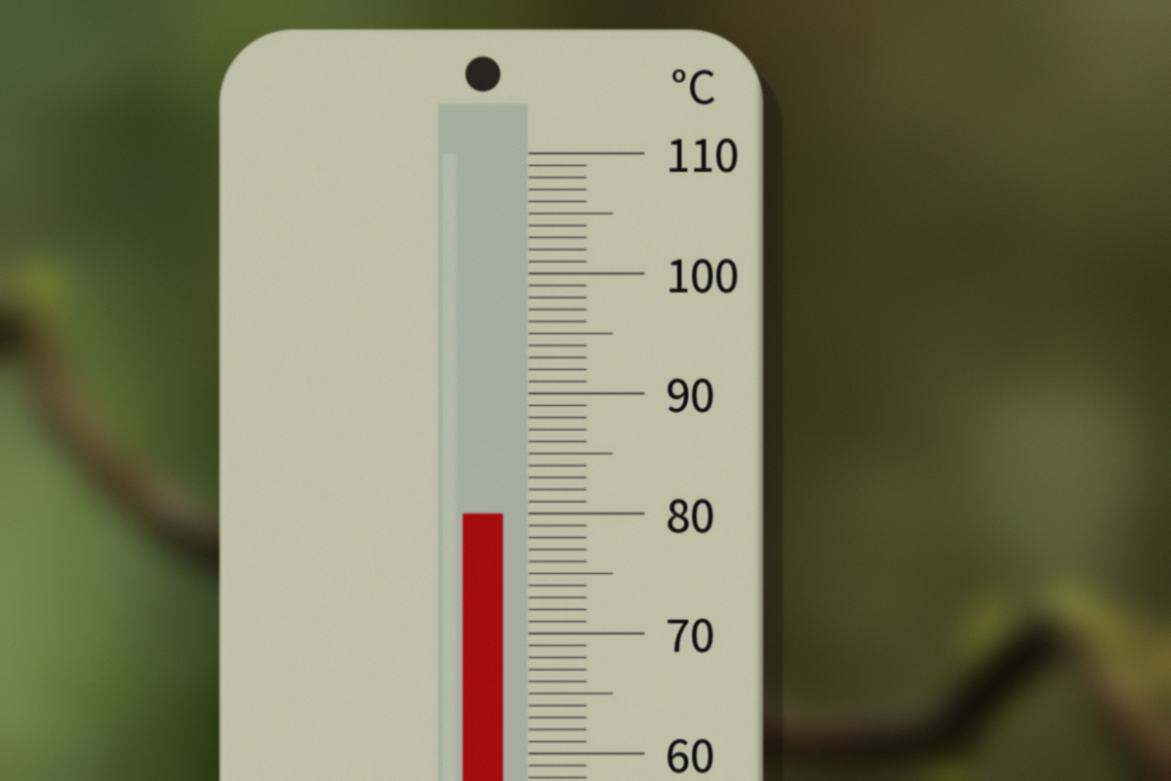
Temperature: 80 °C
